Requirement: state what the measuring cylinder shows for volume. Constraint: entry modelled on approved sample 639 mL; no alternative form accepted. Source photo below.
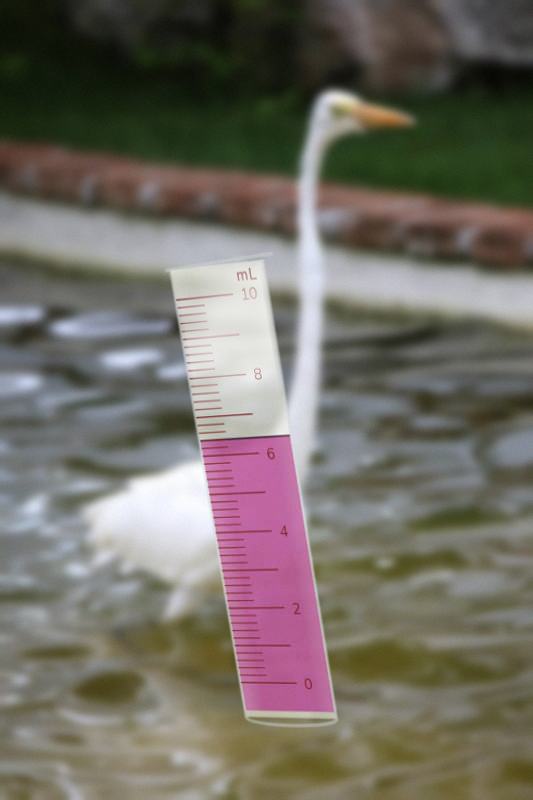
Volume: 6.4 mL
